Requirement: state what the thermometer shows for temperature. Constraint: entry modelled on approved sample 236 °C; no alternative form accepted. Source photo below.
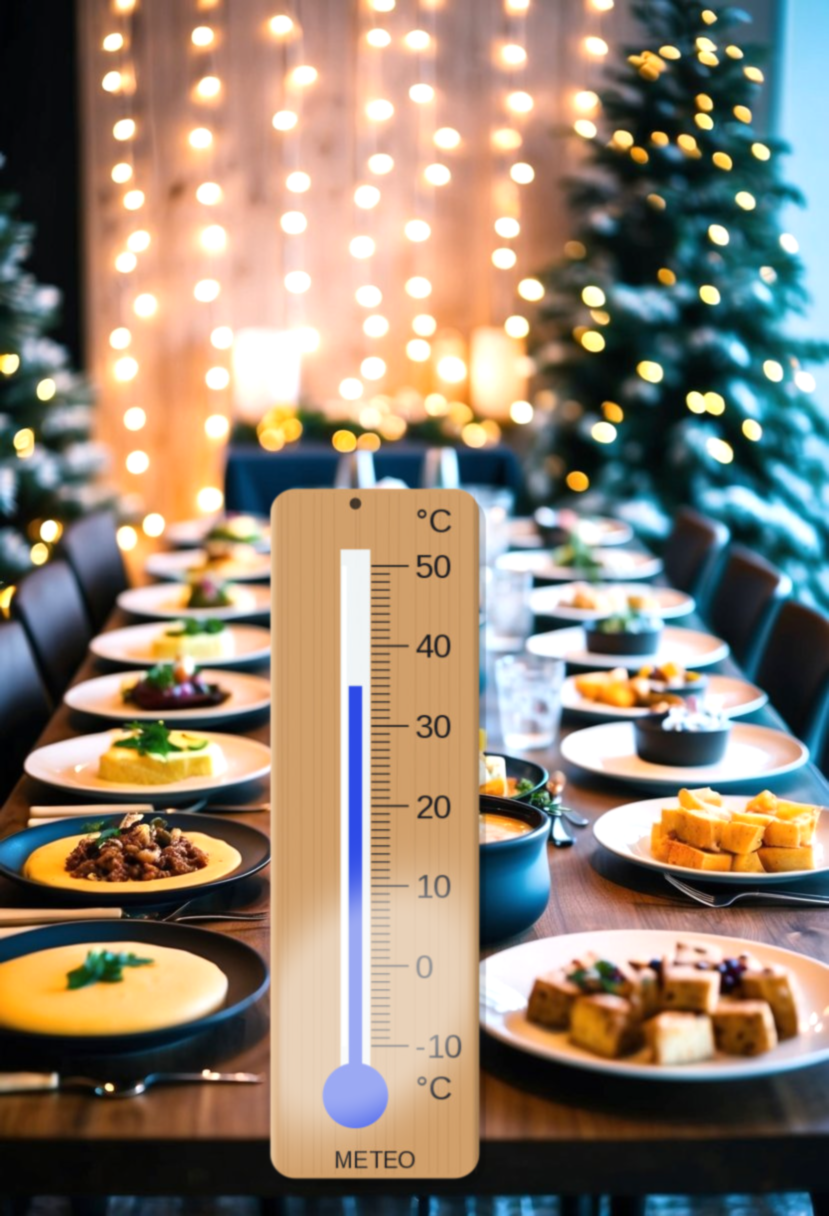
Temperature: 35 °C
